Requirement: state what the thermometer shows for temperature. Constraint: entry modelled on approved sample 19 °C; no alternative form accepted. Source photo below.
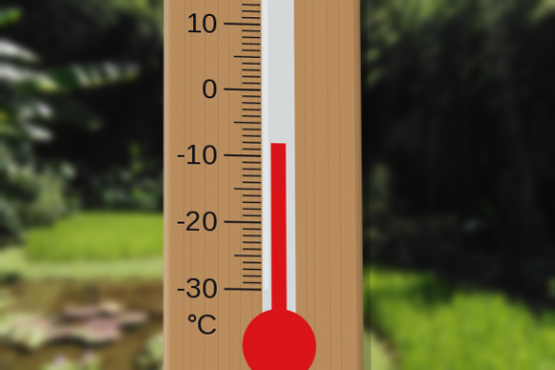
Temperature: -8 °C
